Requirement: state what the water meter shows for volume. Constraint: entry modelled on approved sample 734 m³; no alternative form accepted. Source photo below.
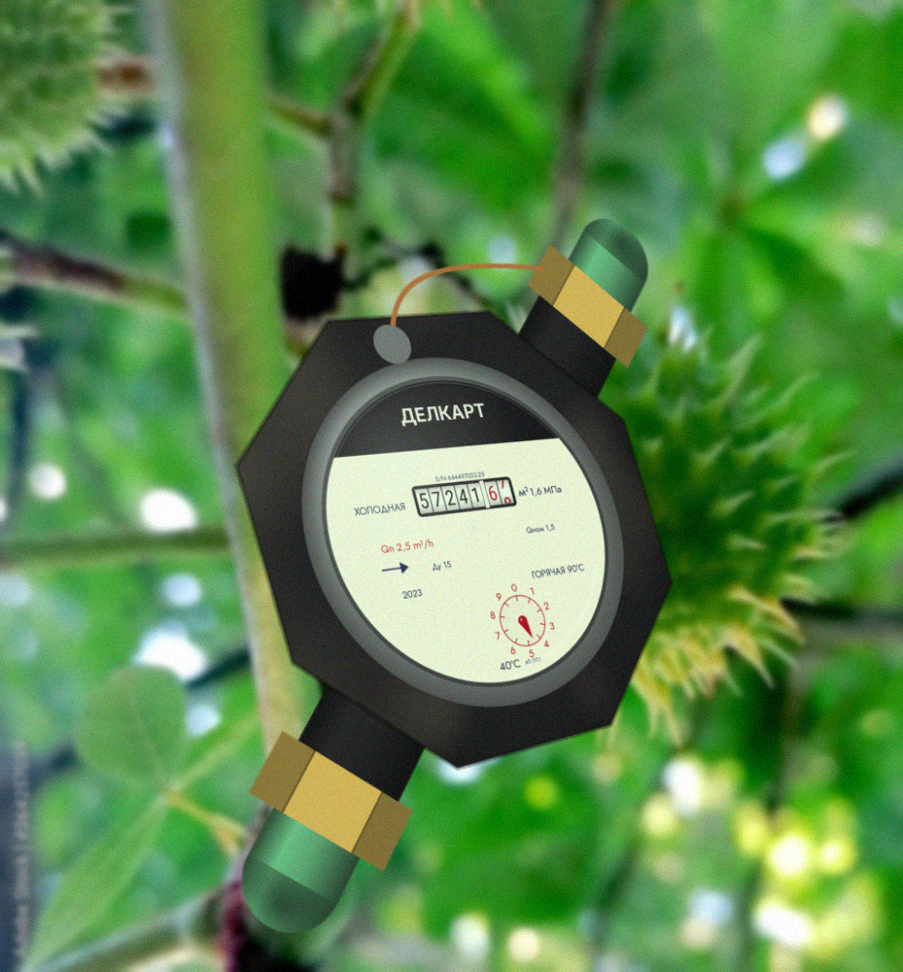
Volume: 57241.674 m³
